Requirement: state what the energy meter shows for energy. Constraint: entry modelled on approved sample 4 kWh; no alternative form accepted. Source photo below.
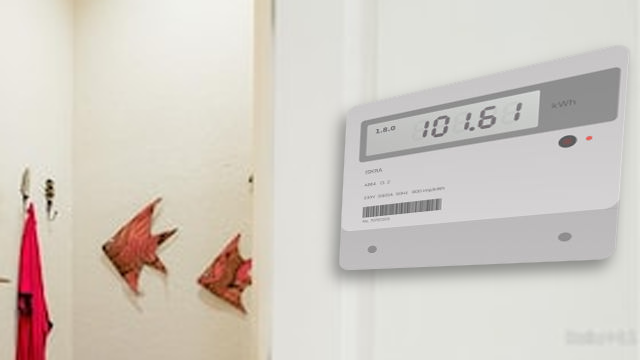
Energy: 101.61 kWh
